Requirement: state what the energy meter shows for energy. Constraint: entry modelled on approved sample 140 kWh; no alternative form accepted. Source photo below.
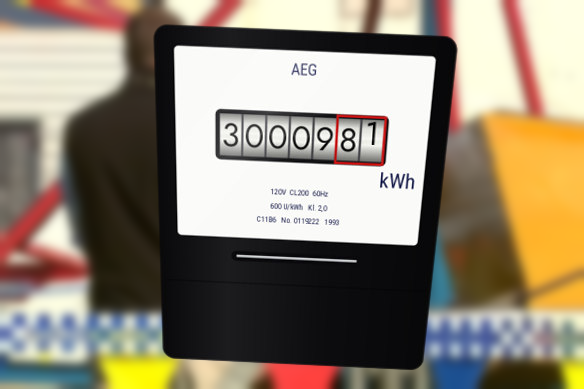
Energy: 30009.81 kWh
